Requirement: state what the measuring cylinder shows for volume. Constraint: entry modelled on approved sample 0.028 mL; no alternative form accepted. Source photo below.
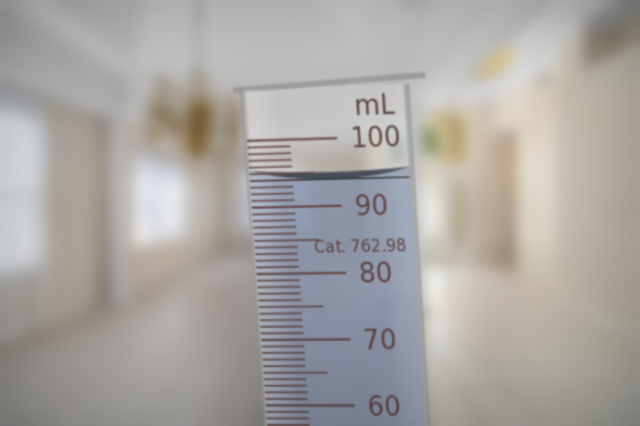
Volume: 94 mL
